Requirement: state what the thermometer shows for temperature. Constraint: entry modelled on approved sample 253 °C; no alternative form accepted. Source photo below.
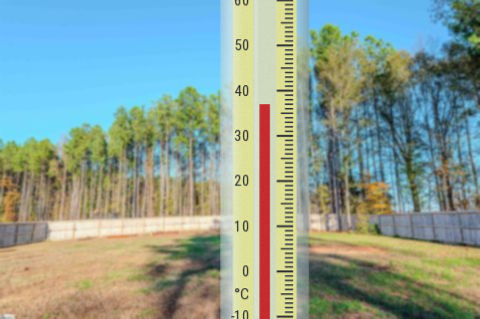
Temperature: 37 °C
